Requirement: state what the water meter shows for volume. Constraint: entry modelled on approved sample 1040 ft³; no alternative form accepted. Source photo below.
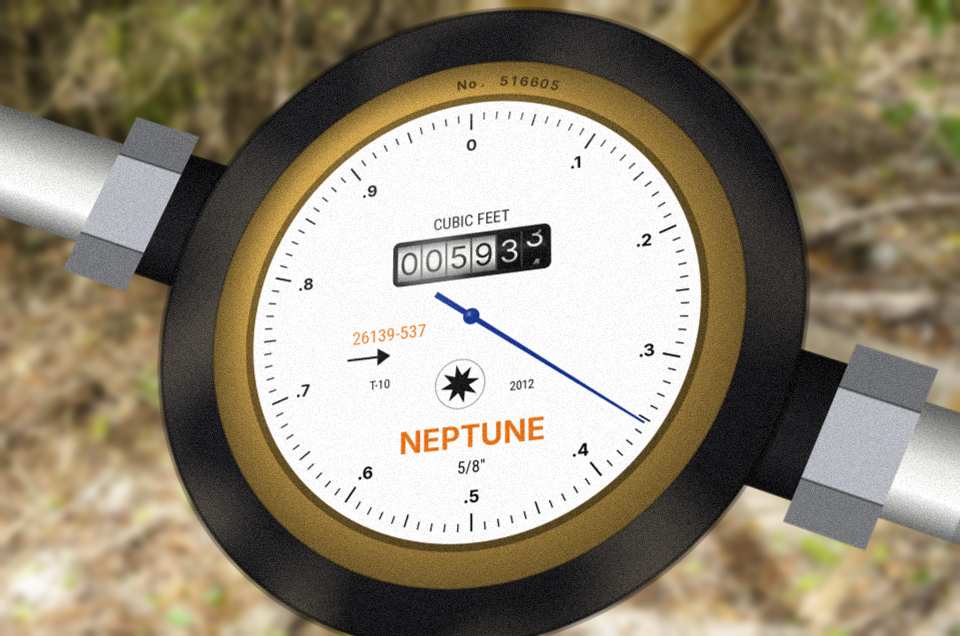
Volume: 5933.35 ft³
